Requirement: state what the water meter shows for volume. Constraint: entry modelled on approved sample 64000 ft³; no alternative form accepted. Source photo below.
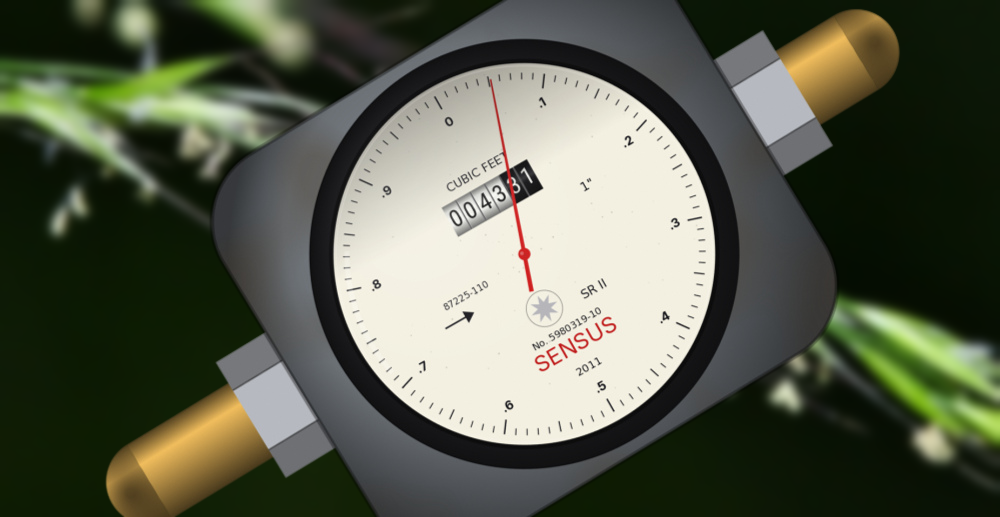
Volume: 4331.05 ft³
